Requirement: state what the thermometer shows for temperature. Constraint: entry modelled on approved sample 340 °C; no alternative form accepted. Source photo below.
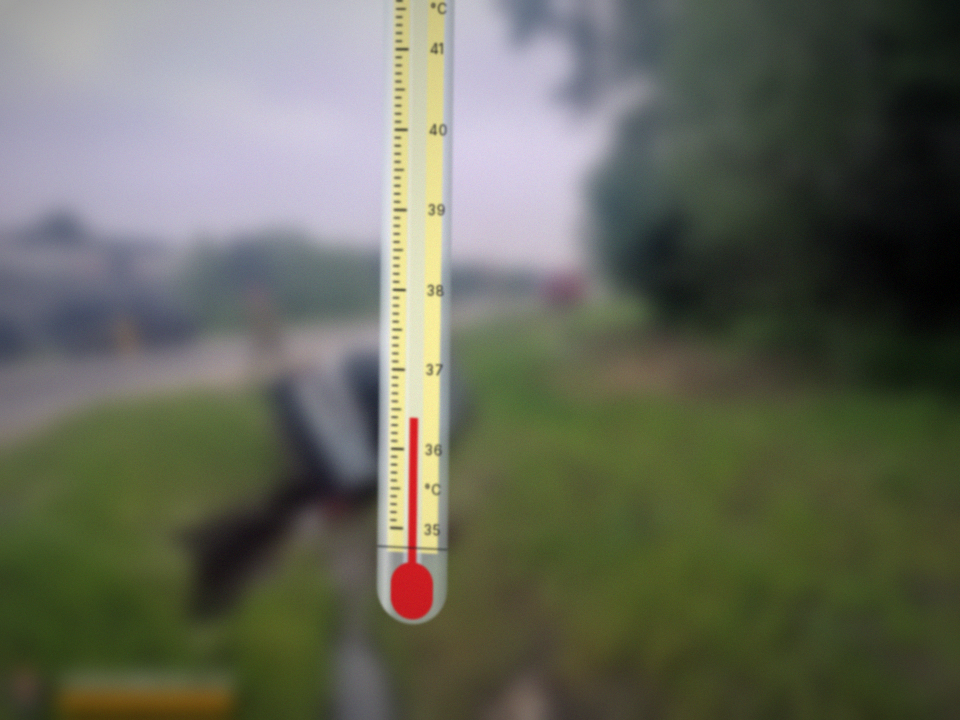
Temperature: 36.4 °C
